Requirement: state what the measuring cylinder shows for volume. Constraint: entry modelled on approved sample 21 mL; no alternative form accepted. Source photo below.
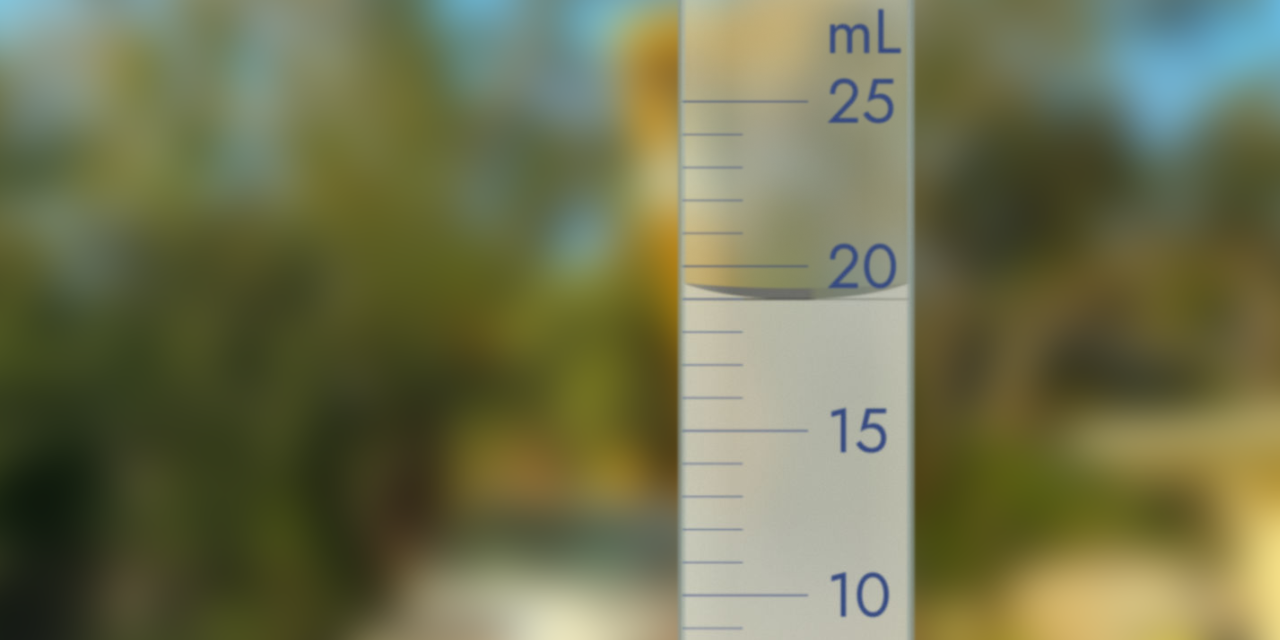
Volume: 19 mL
